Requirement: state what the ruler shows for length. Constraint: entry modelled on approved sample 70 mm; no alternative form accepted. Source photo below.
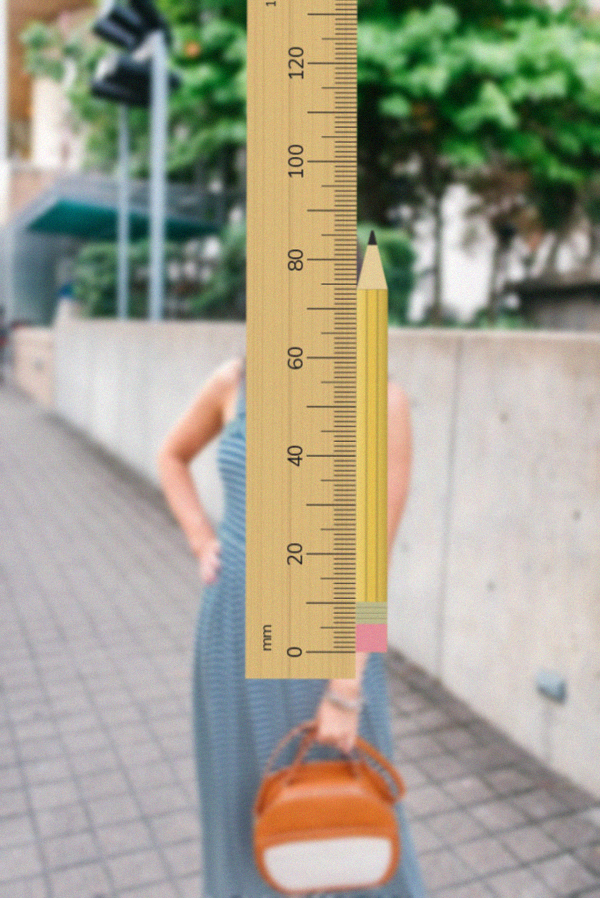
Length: 86 mm
